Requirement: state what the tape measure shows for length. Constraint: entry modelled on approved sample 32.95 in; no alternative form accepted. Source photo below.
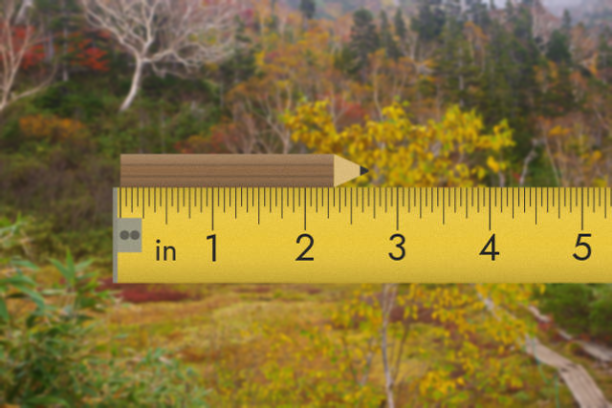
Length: 2.6875 in
